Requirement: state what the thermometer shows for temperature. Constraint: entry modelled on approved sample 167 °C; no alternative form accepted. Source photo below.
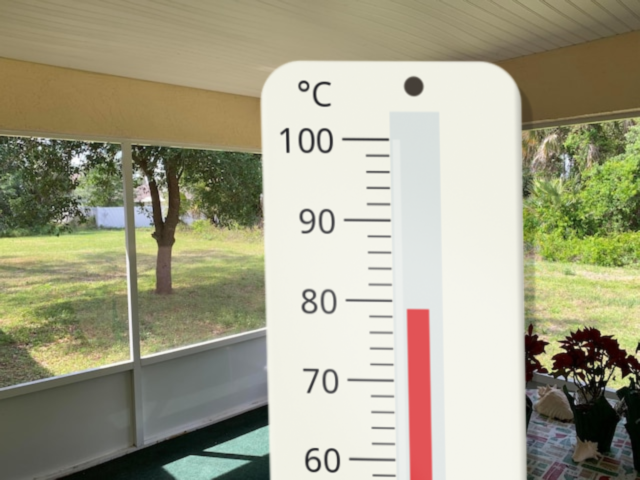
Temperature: 79 °C
